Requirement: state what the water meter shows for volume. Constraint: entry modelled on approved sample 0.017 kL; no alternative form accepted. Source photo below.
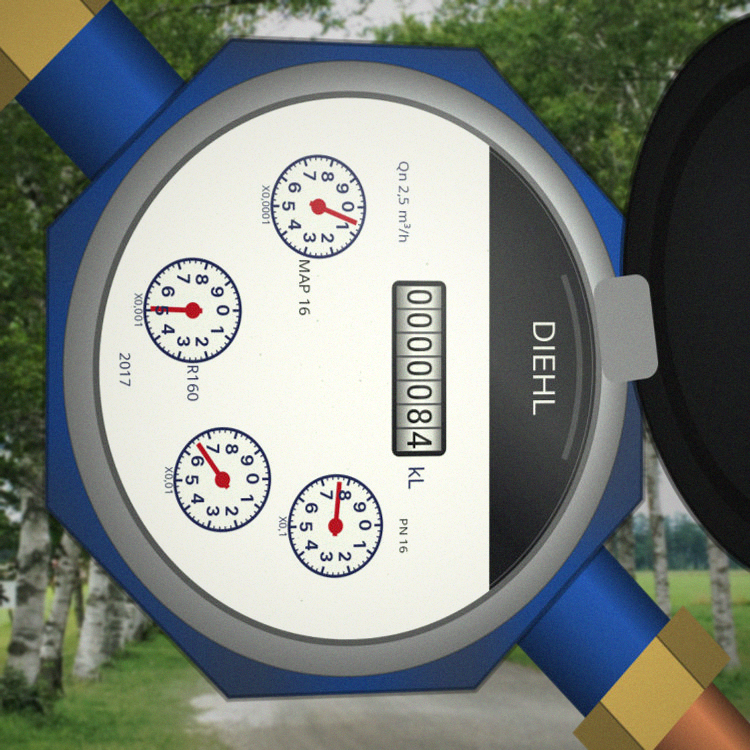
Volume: 84.7650 kL
